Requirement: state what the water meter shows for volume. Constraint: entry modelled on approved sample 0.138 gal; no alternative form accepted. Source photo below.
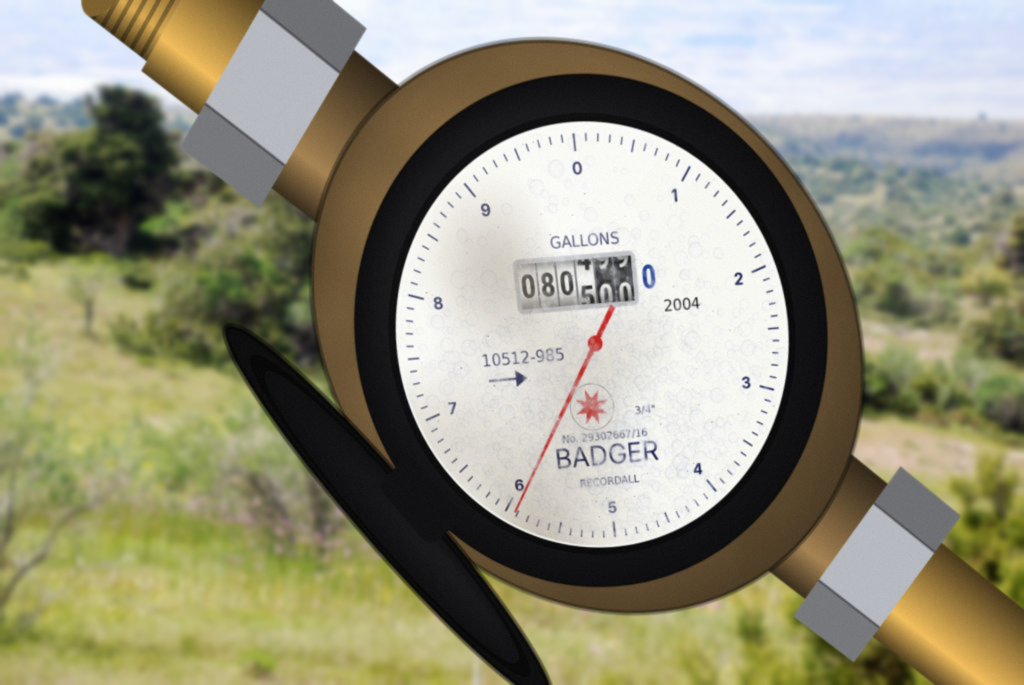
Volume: 804995.9 gal
